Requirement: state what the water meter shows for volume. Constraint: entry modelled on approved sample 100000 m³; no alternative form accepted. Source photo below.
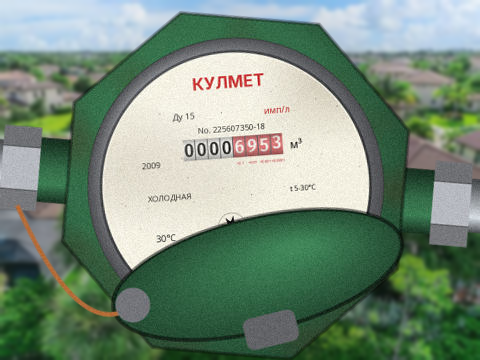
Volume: 0.6953 m³
